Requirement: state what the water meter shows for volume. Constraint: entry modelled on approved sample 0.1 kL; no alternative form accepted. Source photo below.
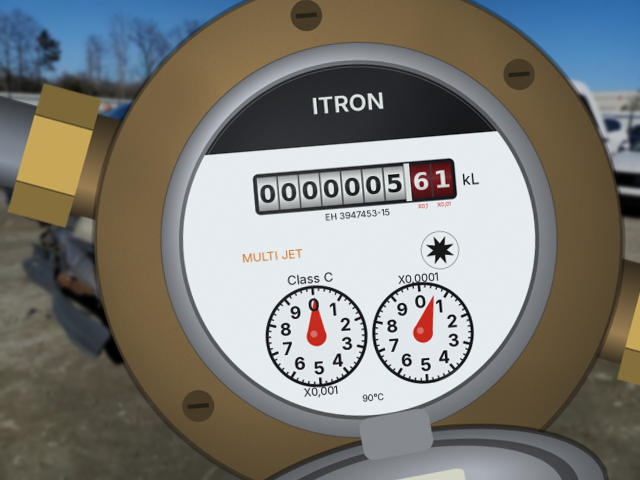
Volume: 5.6100 kL
